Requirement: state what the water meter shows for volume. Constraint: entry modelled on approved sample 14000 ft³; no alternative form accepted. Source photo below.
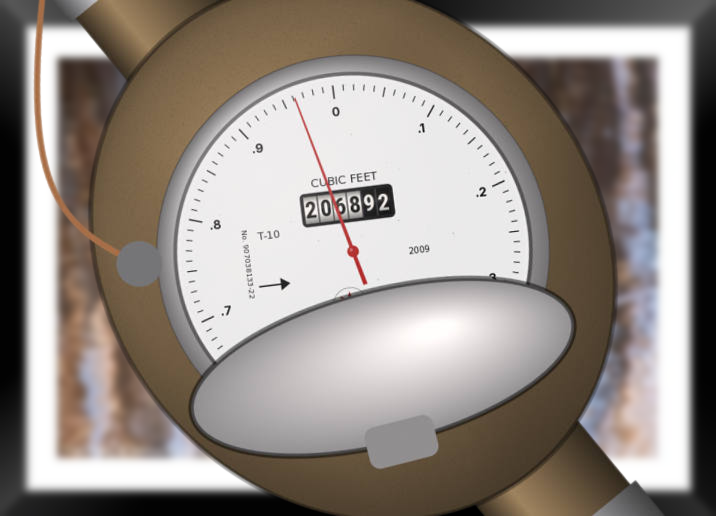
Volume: 206891.96 ft³
